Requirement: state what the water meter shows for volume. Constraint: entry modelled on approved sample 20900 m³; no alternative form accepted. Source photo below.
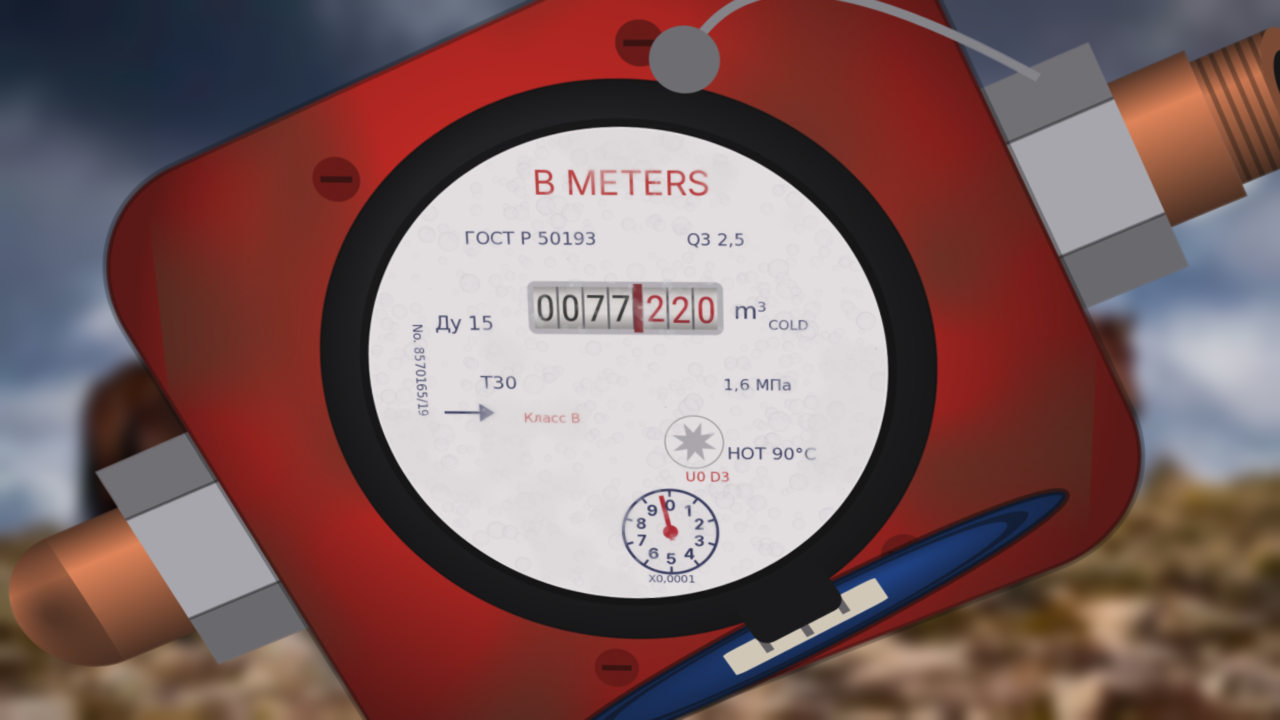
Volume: 77.2199 m³
